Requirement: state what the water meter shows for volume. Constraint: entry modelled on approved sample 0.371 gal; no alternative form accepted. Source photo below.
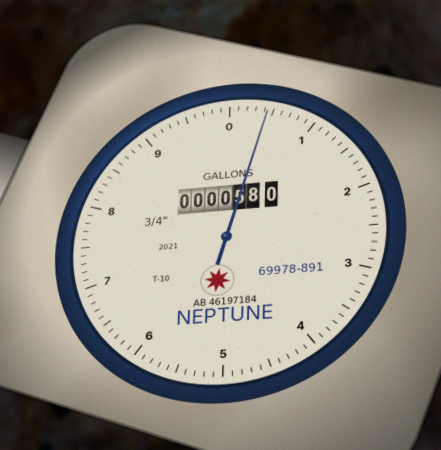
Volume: 580.4 gal
